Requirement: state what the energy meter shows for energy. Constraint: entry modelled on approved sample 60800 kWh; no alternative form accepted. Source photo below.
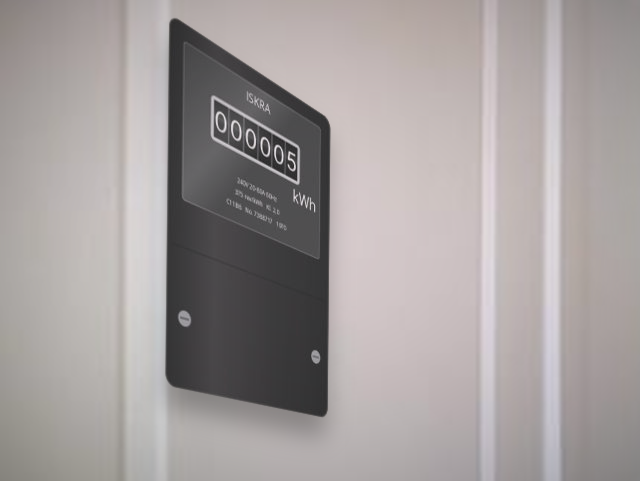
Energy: 5 kWh
